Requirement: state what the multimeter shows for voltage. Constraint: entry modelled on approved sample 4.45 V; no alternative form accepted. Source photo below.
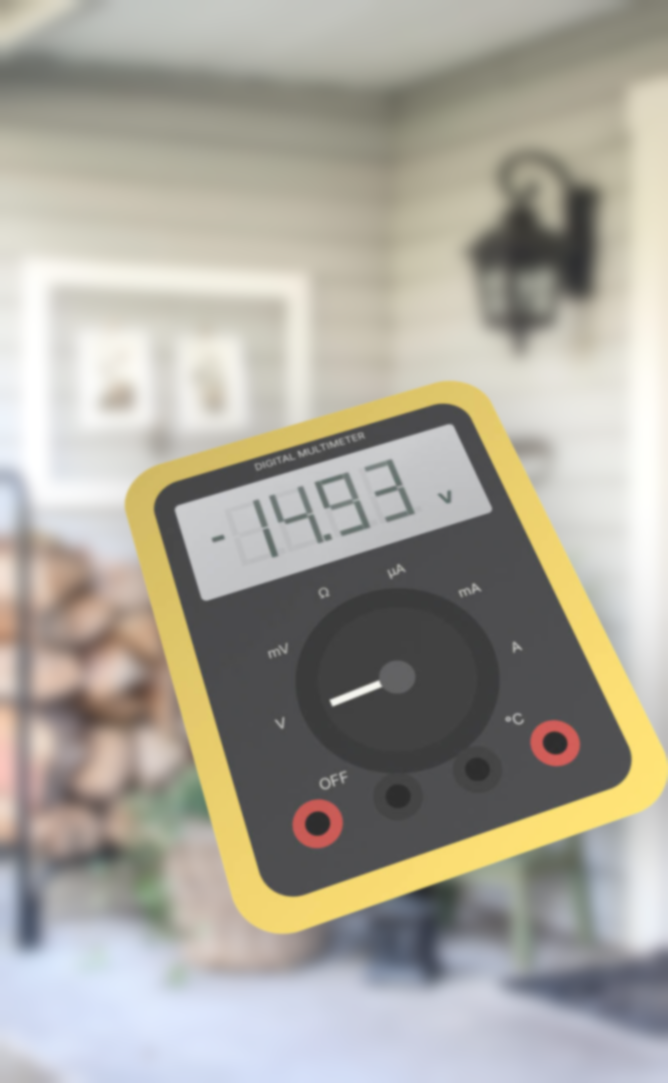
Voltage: -14.93 V
